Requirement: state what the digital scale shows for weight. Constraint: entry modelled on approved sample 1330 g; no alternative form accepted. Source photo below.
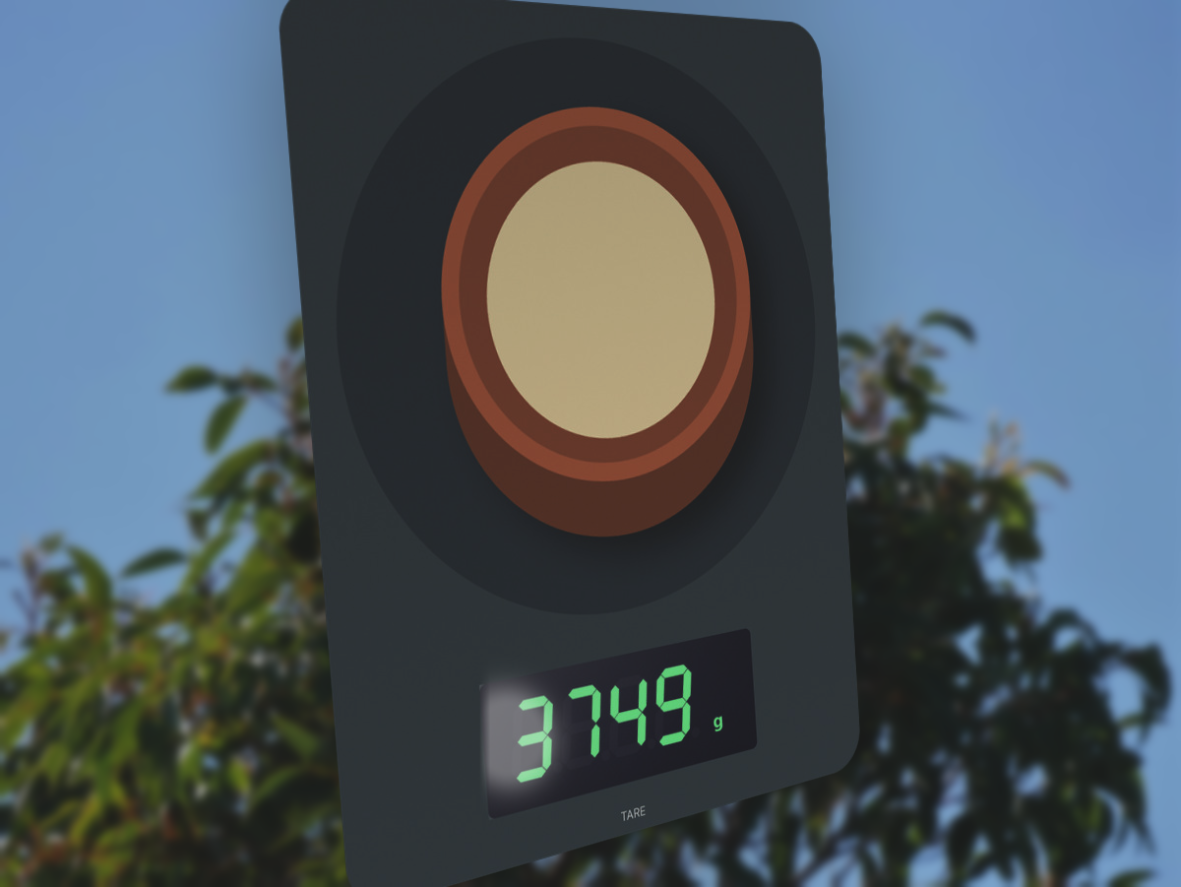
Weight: 3749 g
